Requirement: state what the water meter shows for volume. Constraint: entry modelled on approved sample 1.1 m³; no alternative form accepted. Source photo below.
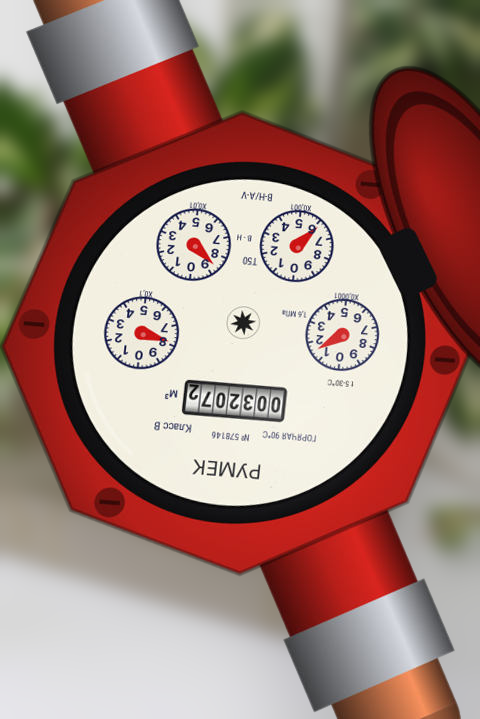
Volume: 32071.7861 m³
